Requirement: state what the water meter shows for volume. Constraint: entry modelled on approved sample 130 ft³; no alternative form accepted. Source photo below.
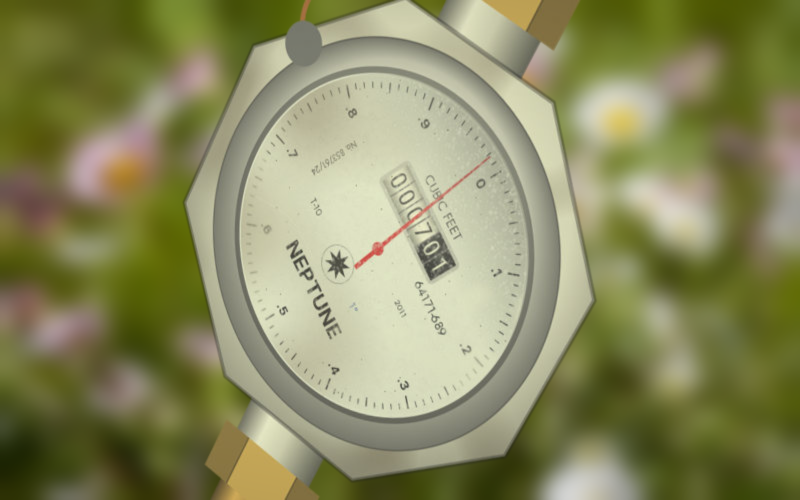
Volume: 700.98 ft³
